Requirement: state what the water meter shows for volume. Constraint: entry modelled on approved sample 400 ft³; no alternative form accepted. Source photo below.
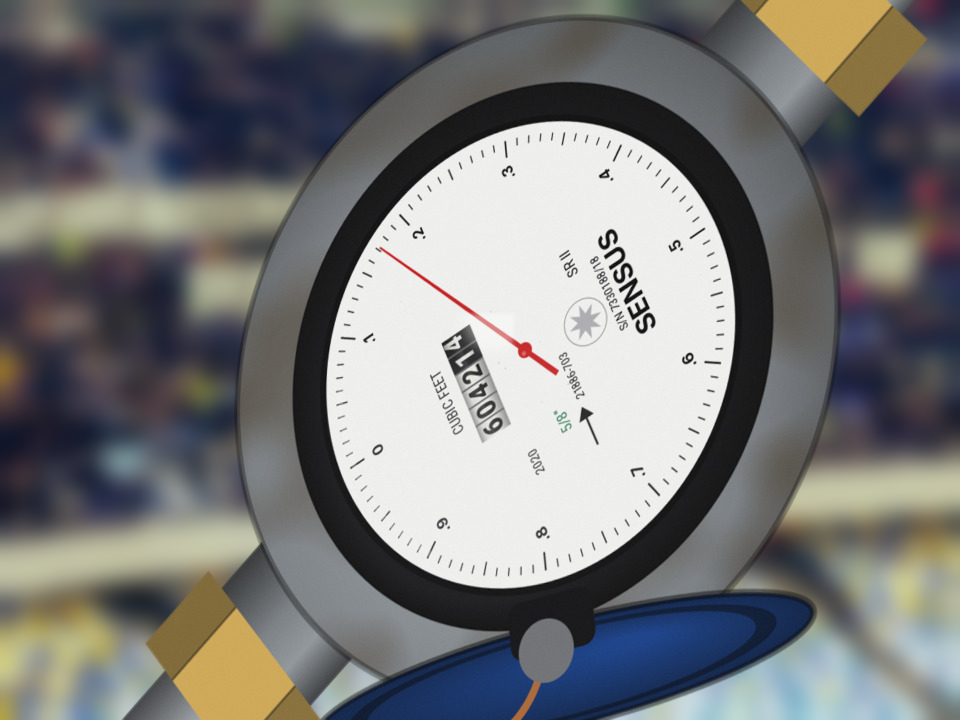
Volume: 604214.17 ft³
